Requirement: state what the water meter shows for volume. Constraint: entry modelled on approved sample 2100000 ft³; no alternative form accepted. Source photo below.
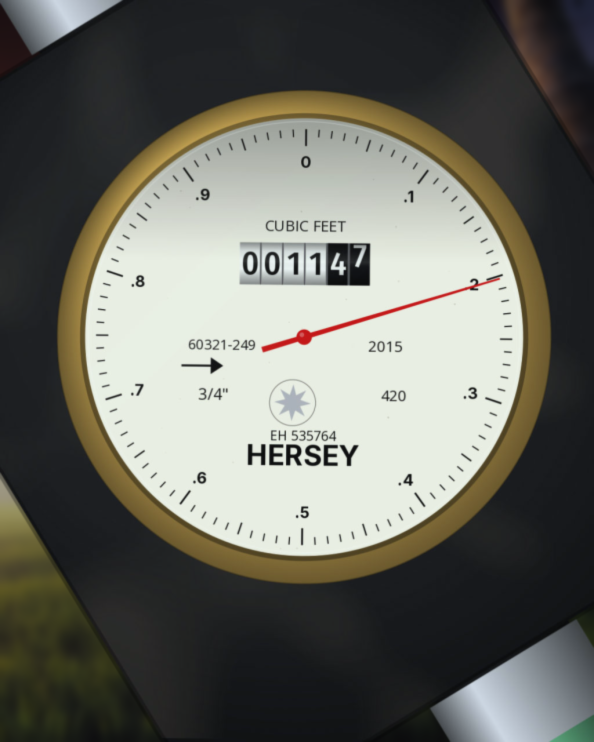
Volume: 1147.20 ft³
